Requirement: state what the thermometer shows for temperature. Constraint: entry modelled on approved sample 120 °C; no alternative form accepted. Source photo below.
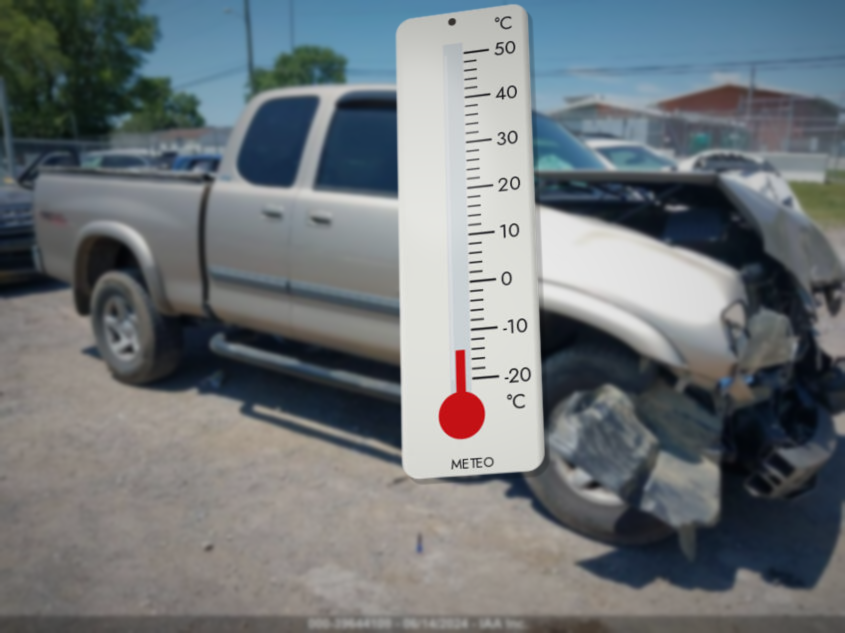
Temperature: -14 °C
